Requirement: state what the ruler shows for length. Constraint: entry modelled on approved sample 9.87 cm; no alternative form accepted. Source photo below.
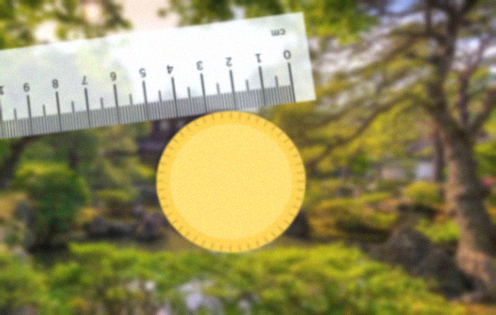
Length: 5 cm
